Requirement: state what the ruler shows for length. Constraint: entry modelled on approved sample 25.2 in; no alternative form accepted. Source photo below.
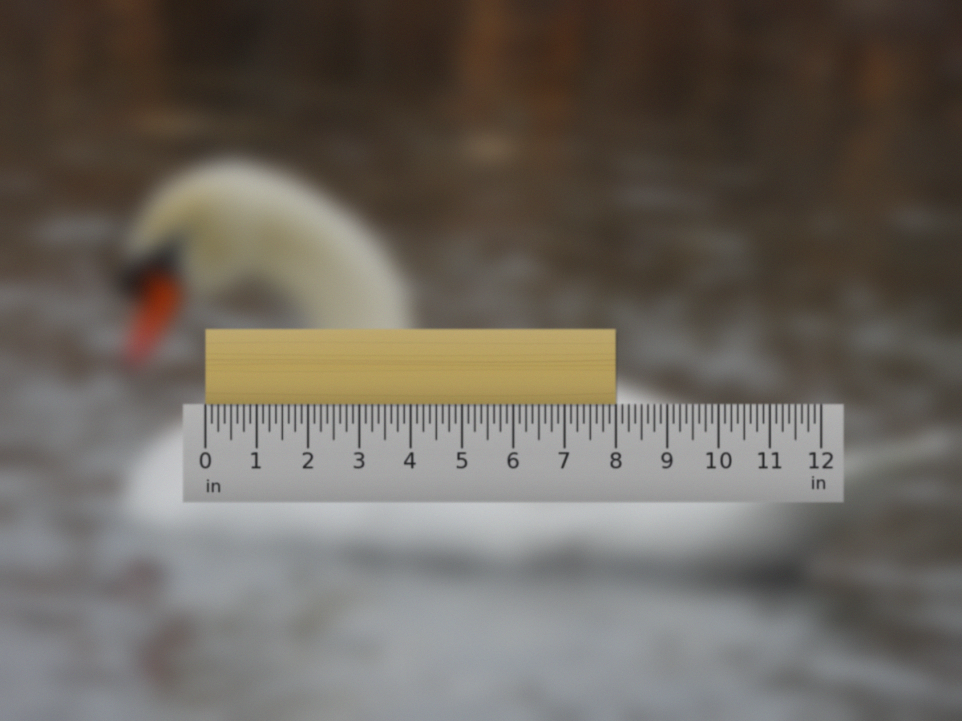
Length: 8 in
